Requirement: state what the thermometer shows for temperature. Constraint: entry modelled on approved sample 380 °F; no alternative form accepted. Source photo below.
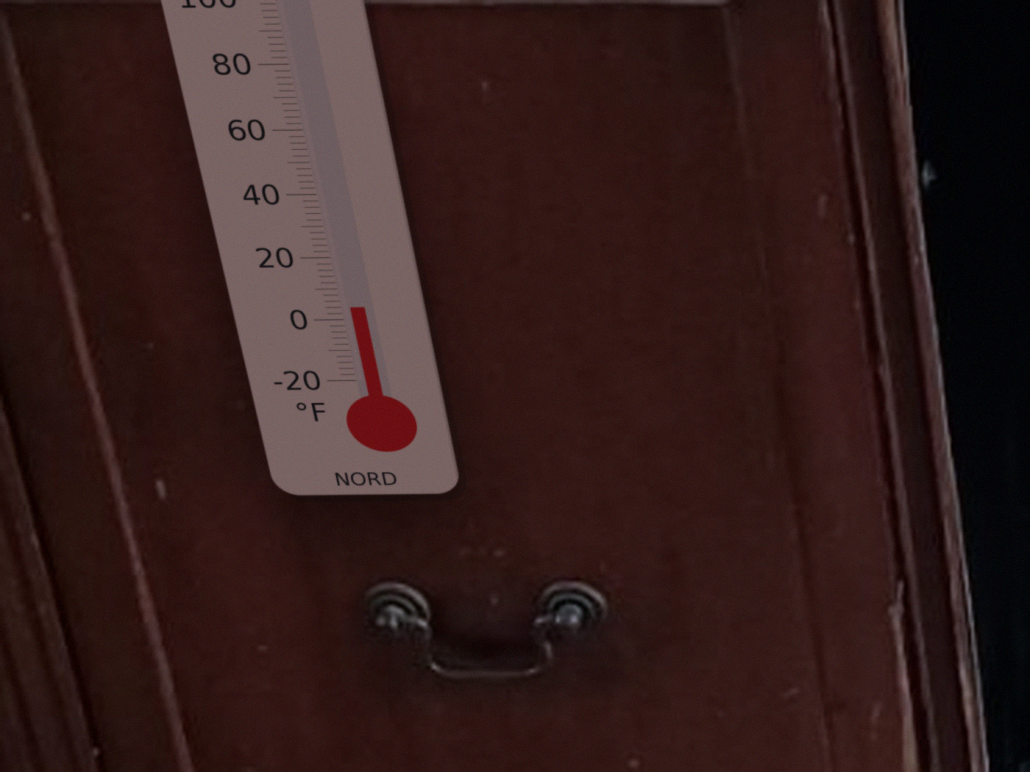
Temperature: 4 °F
